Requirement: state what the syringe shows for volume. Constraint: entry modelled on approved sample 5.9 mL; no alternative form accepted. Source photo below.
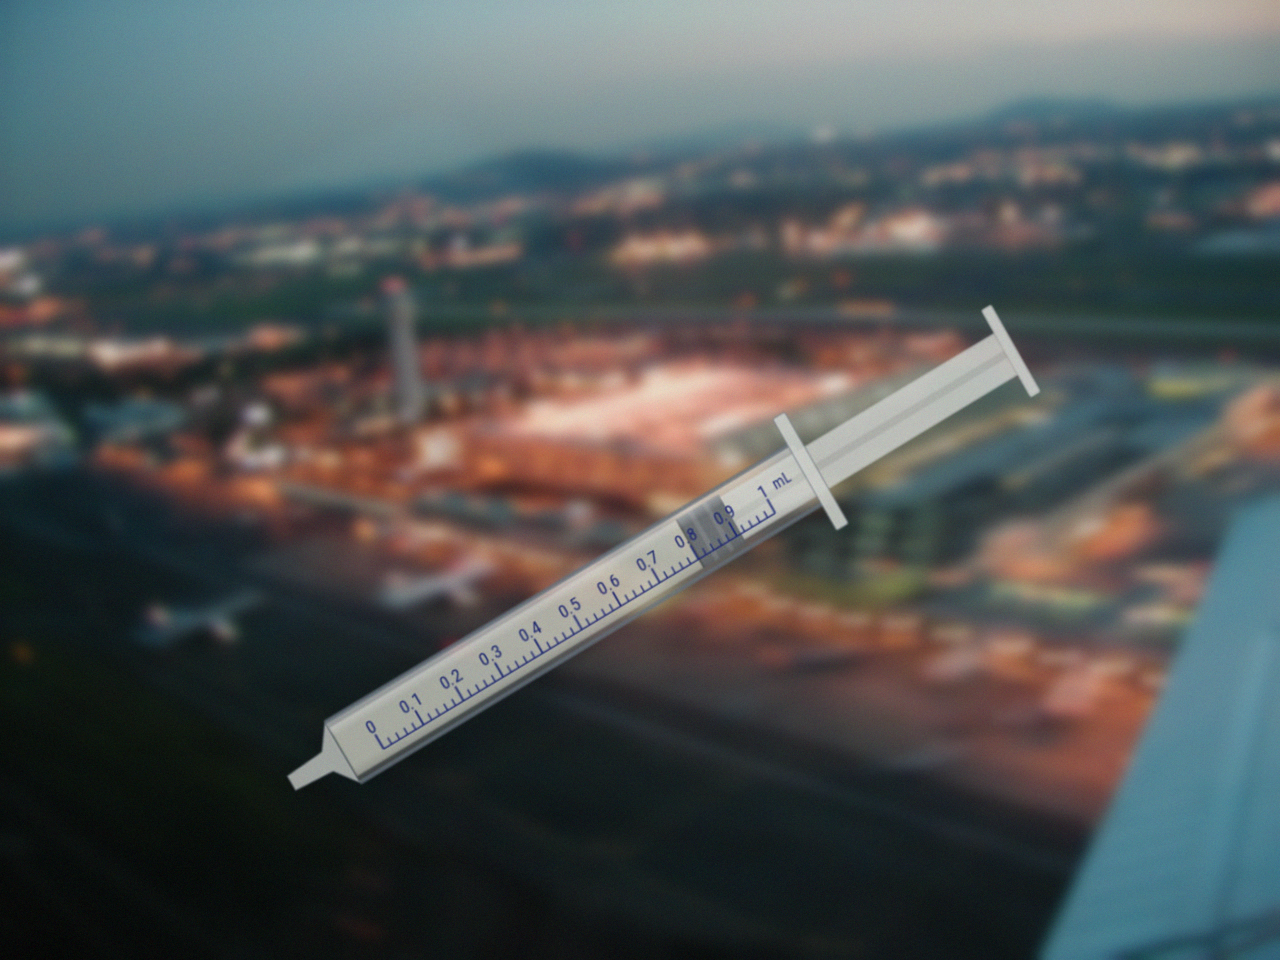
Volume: 0.8 mL
